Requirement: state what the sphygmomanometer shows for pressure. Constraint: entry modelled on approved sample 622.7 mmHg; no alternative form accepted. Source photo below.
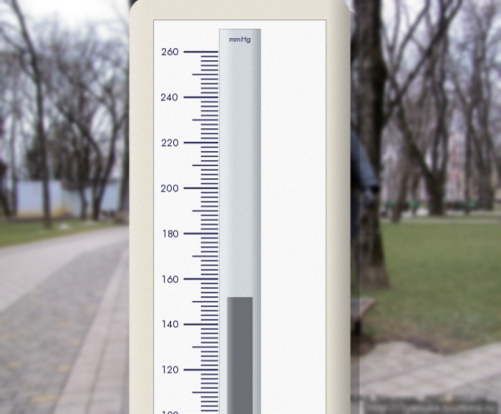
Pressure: 152 mmHg
